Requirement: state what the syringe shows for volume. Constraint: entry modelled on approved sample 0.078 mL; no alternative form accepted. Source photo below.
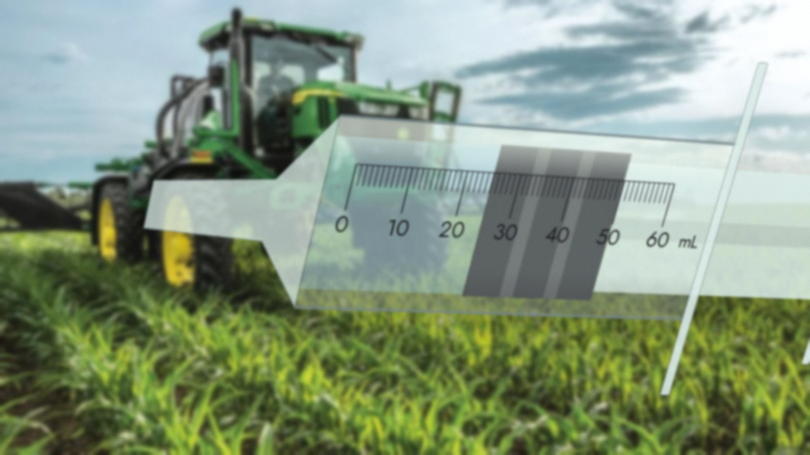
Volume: 25 mL
